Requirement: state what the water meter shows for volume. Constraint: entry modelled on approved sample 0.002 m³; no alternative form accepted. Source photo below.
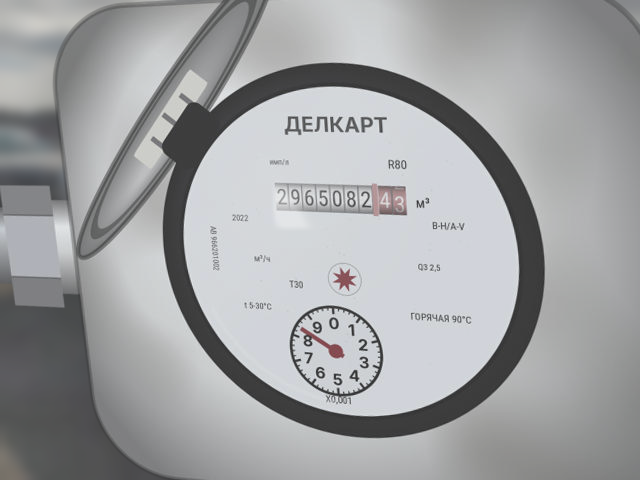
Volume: 2965082.428 m³
